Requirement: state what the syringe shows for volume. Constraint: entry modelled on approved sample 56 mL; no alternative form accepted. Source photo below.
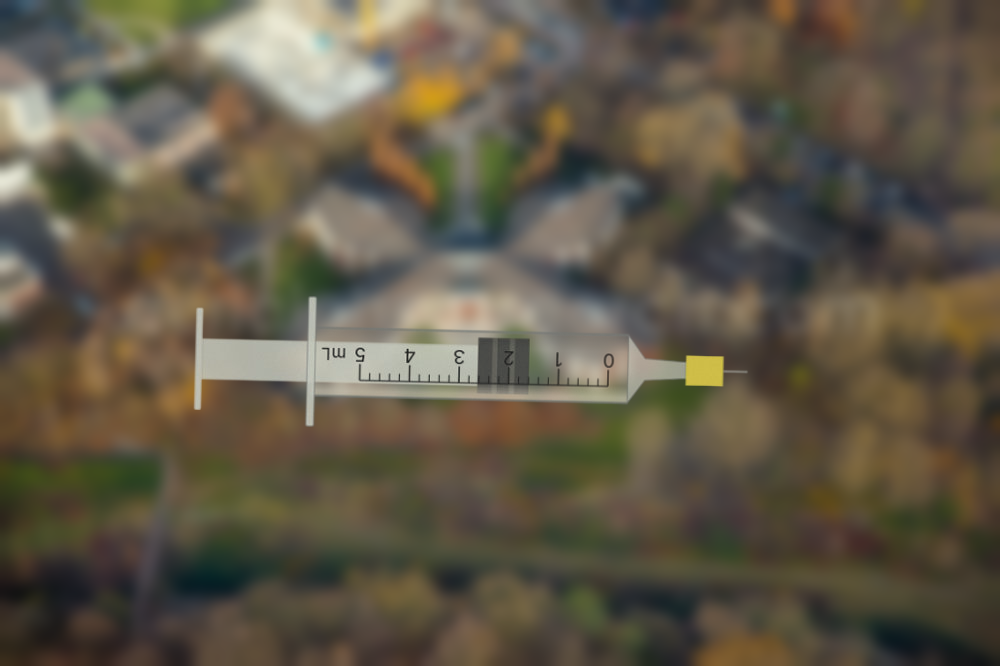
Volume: 1.6 mL
